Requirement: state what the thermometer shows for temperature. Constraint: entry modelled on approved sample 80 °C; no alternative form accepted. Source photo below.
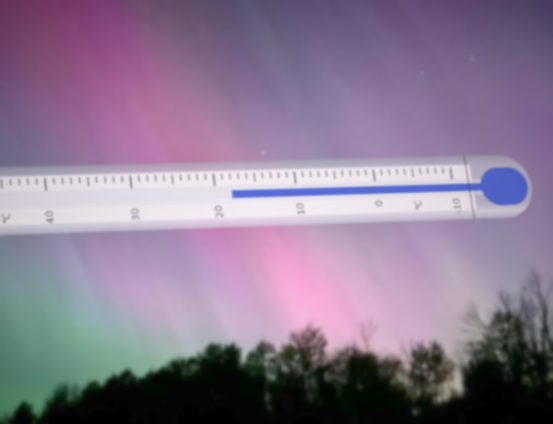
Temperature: 18 °C
